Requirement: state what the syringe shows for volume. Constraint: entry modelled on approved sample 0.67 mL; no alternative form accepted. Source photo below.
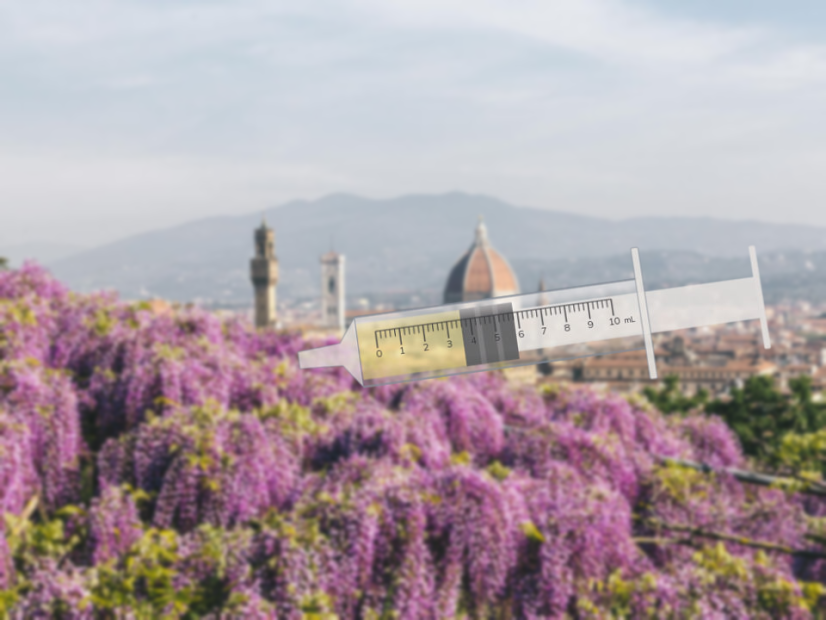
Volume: 3.6 mL
